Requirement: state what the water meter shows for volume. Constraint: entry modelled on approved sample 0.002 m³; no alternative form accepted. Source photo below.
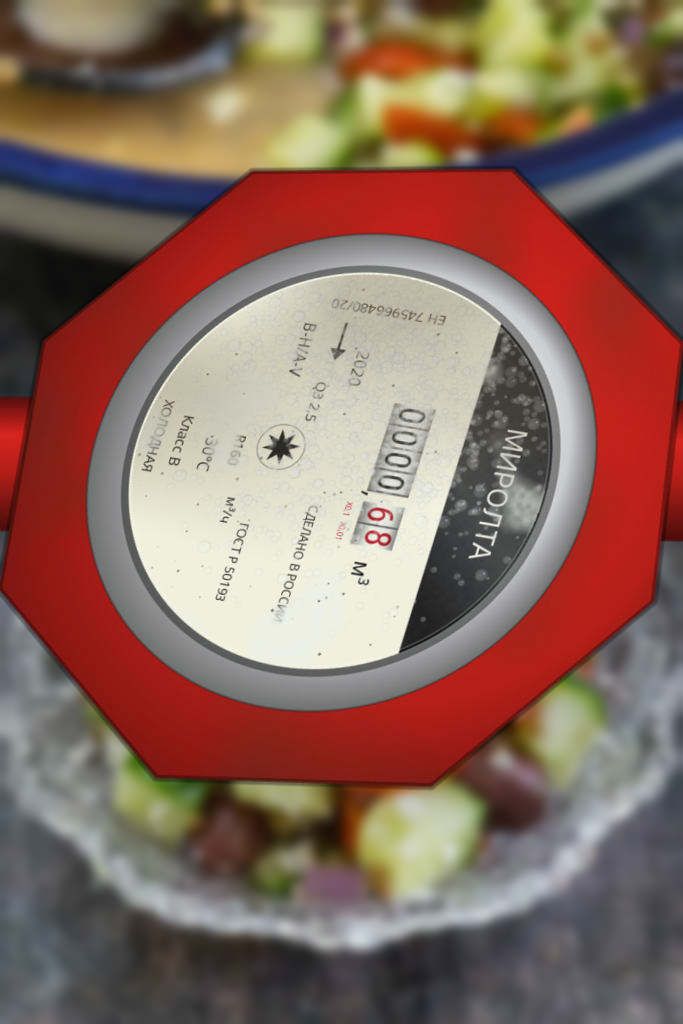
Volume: 0.68 m³
